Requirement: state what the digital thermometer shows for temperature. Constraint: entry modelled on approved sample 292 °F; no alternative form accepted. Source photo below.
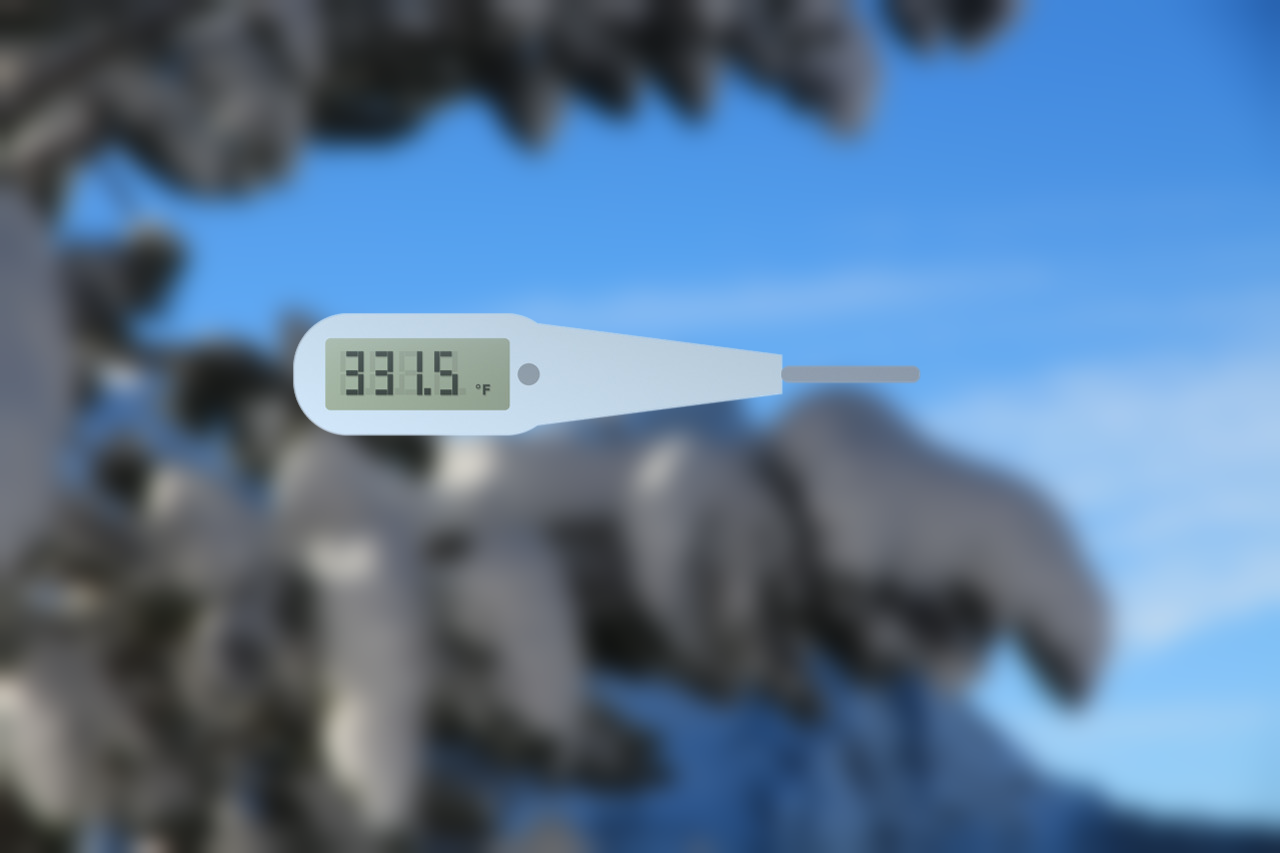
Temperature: 331.5 °F
